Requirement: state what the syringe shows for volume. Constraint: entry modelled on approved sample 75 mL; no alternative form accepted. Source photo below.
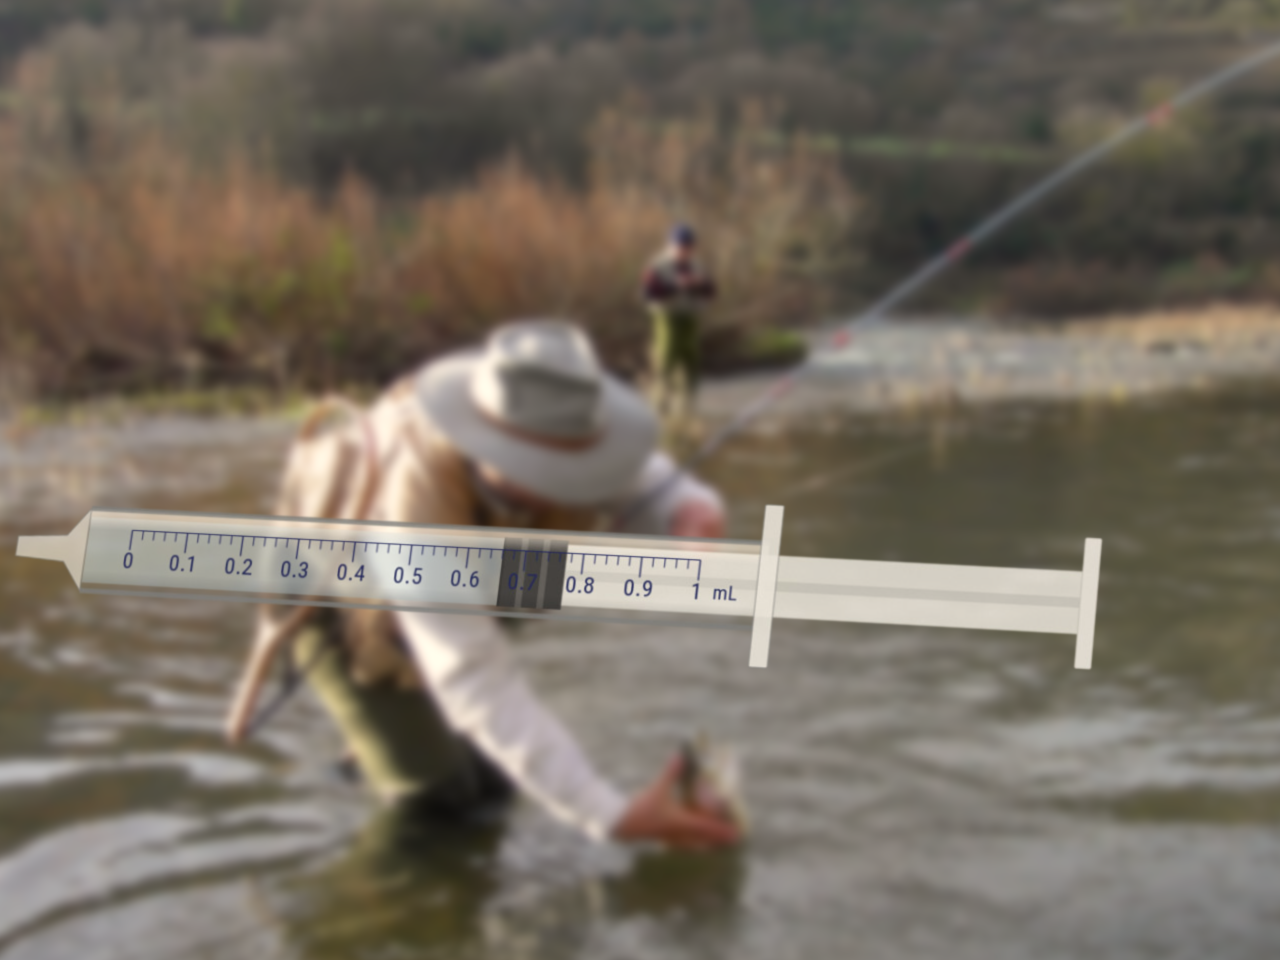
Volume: 0.66 mL
